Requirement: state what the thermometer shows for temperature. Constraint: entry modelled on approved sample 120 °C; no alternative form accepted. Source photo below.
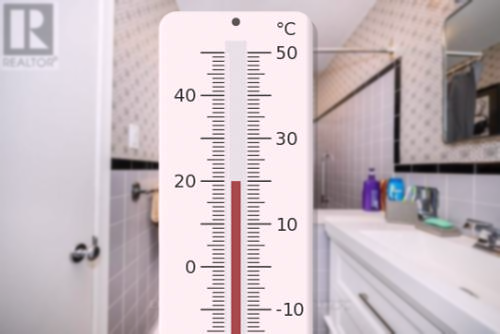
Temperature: 20 °C
